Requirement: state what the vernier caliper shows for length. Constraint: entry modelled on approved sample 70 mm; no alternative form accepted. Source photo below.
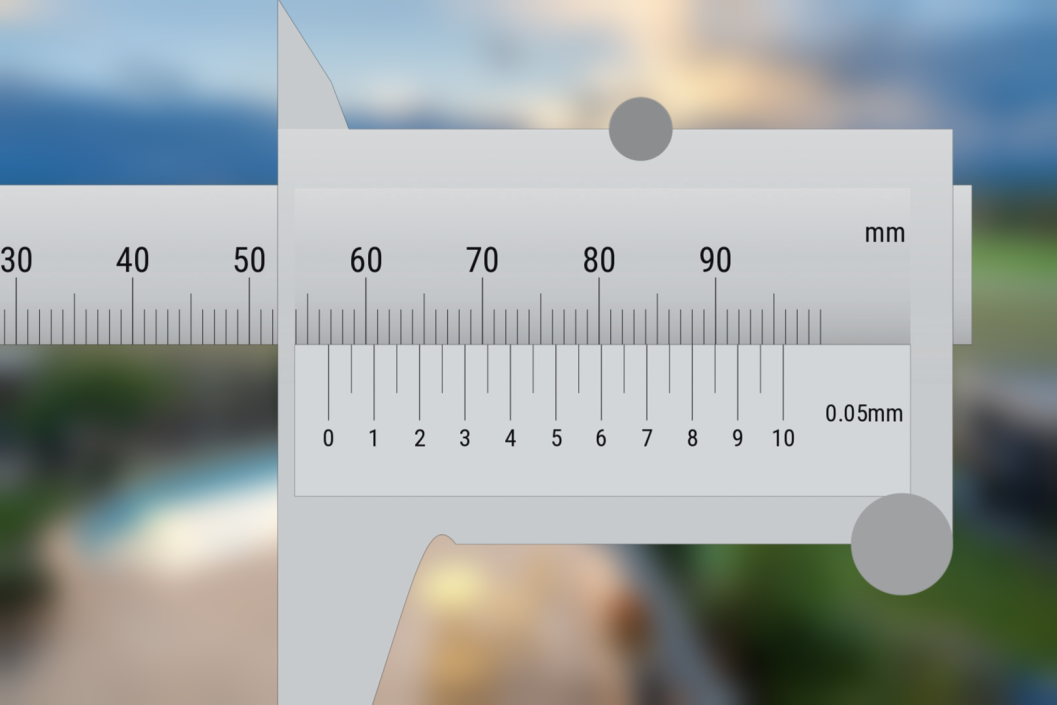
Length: 56.8 mm
